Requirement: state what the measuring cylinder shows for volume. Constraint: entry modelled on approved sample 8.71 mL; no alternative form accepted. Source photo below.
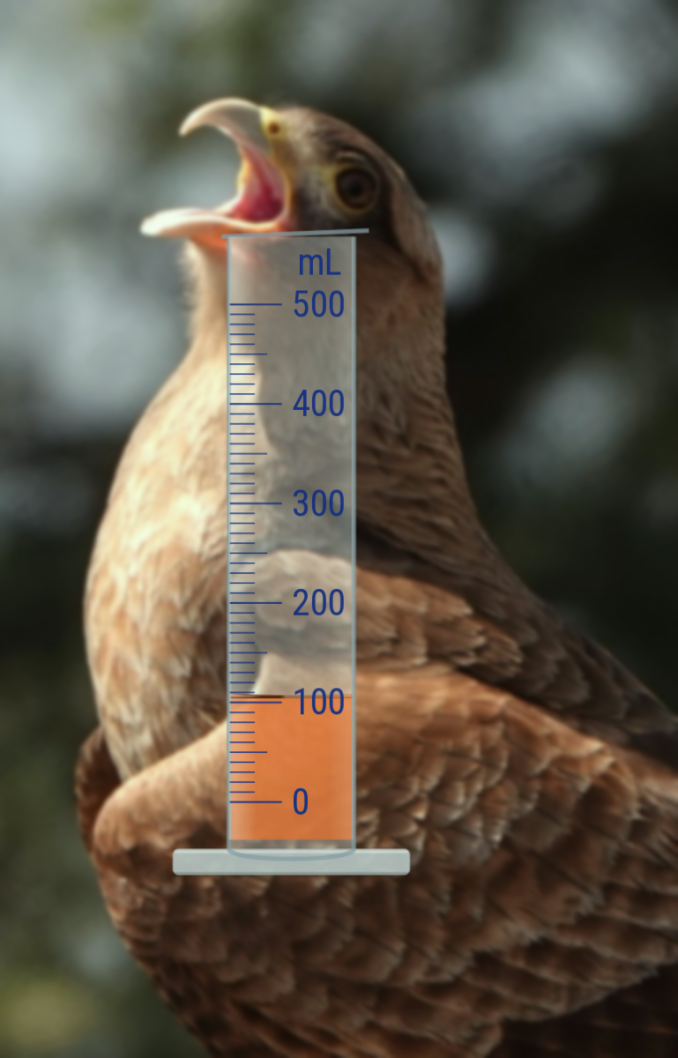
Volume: 105 mL
